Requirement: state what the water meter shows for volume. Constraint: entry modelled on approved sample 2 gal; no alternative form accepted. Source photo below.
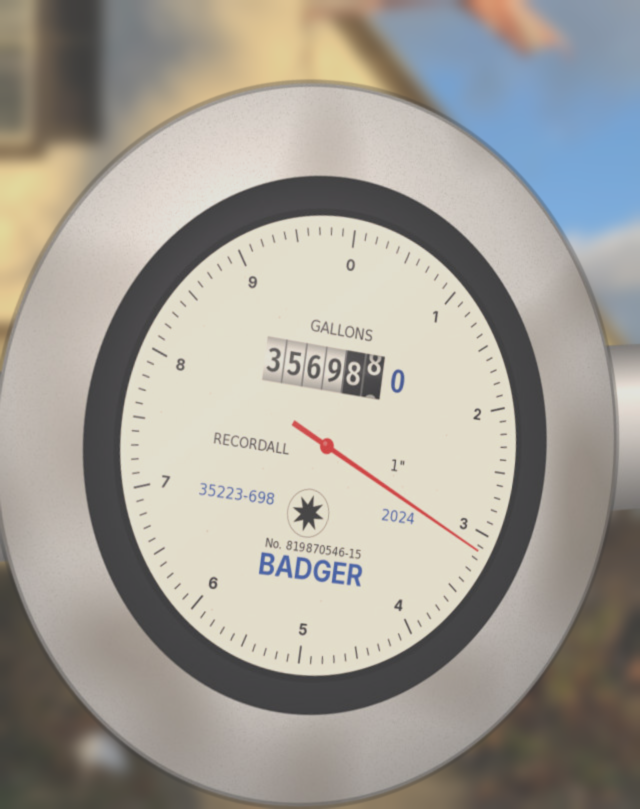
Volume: 3569883.1 gal
